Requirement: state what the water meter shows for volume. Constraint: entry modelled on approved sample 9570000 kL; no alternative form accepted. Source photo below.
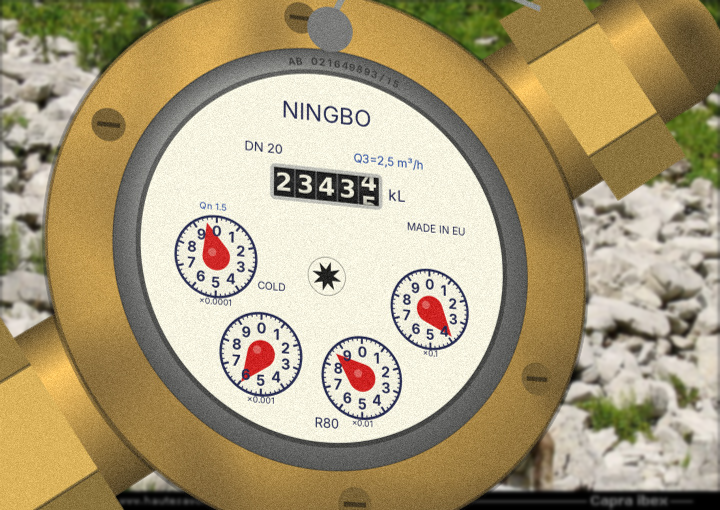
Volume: 23434.3859 kL
